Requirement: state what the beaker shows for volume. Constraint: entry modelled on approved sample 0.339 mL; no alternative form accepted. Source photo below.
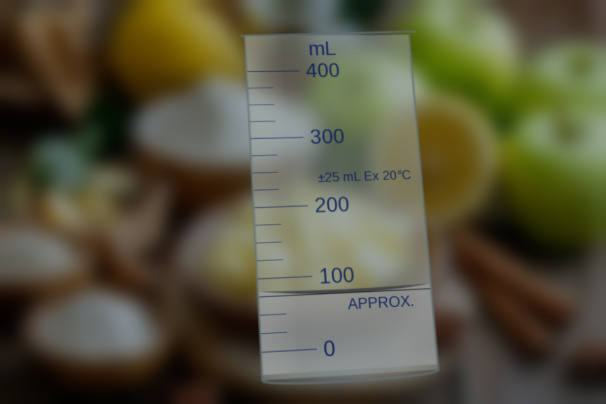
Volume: 75 mL
